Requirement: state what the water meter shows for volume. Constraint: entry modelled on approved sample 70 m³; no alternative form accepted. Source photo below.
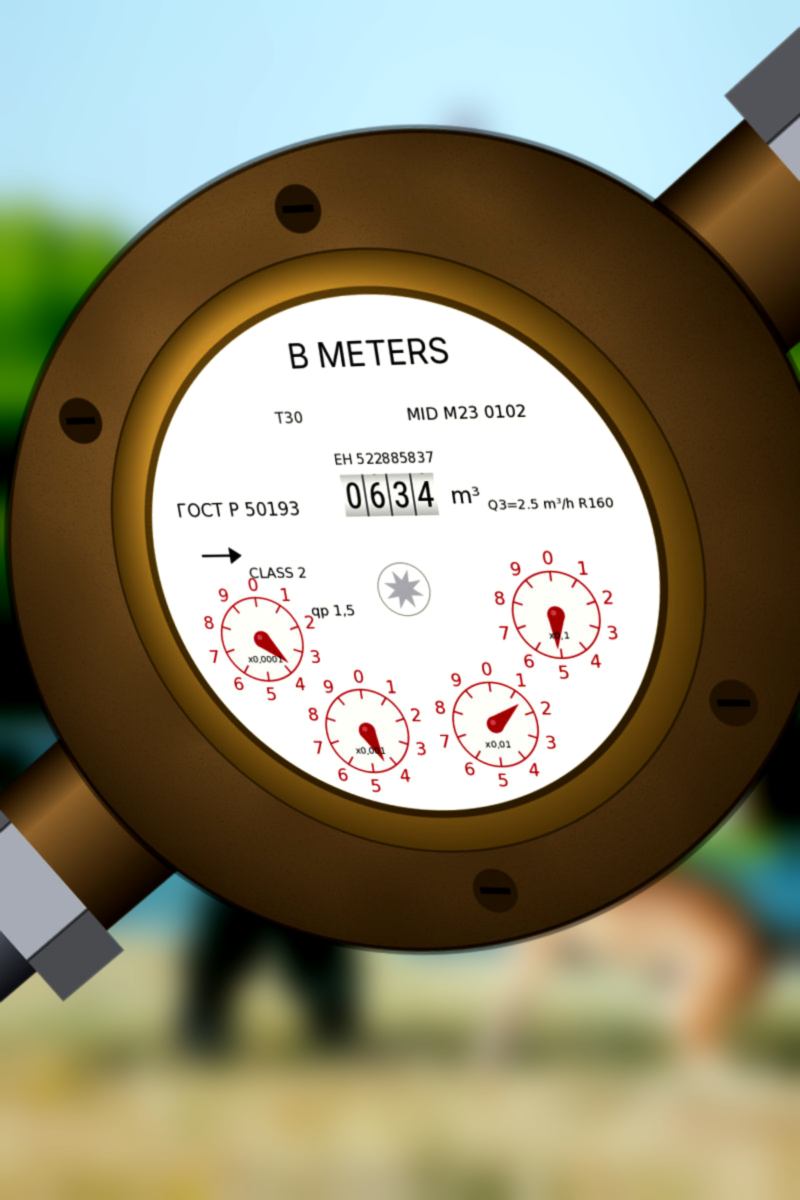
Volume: 634.5143 m³
